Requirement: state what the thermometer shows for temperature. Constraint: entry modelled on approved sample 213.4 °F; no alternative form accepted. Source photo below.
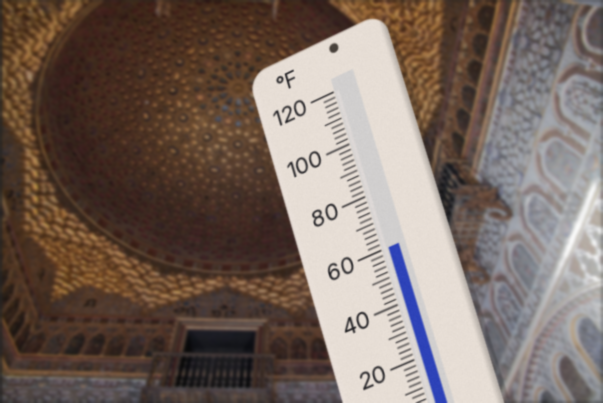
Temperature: 60 °F
